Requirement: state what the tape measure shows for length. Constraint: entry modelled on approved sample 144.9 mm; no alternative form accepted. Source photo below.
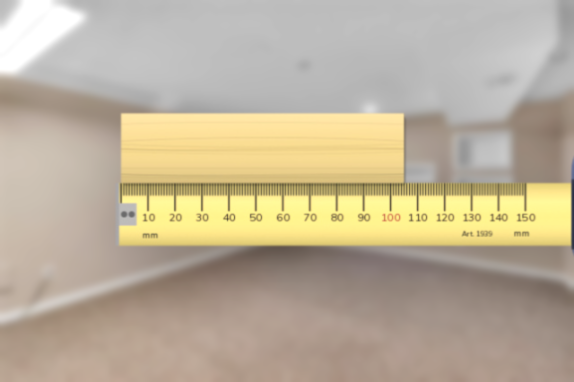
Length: 105 mm
